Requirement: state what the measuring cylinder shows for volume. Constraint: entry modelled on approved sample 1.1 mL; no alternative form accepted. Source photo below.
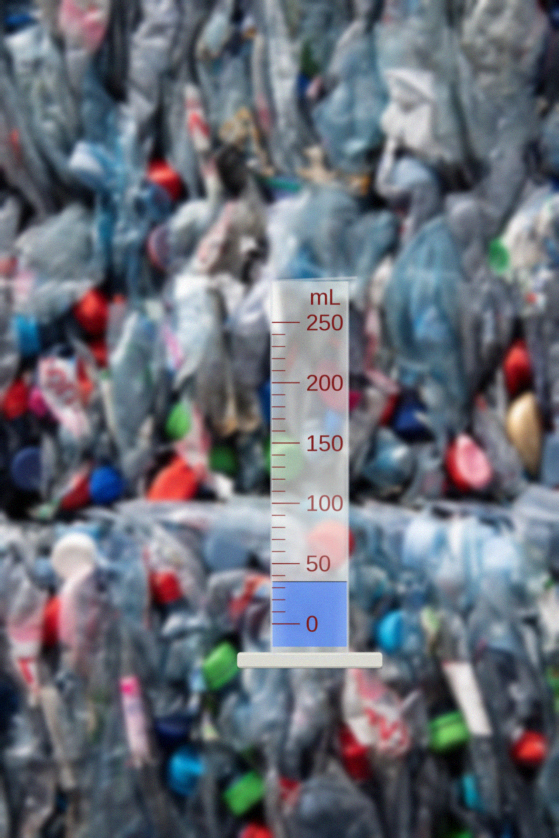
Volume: 35 mL
